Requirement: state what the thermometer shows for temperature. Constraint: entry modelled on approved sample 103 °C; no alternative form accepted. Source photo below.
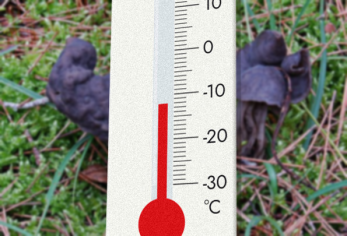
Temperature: -12 °C
